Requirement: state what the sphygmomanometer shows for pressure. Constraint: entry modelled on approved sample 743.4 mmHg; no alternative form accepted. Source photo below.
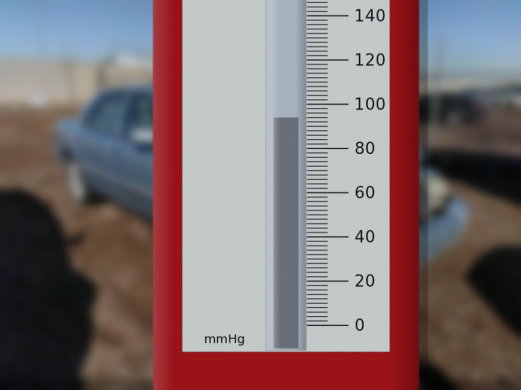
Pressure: 94 mmHg
